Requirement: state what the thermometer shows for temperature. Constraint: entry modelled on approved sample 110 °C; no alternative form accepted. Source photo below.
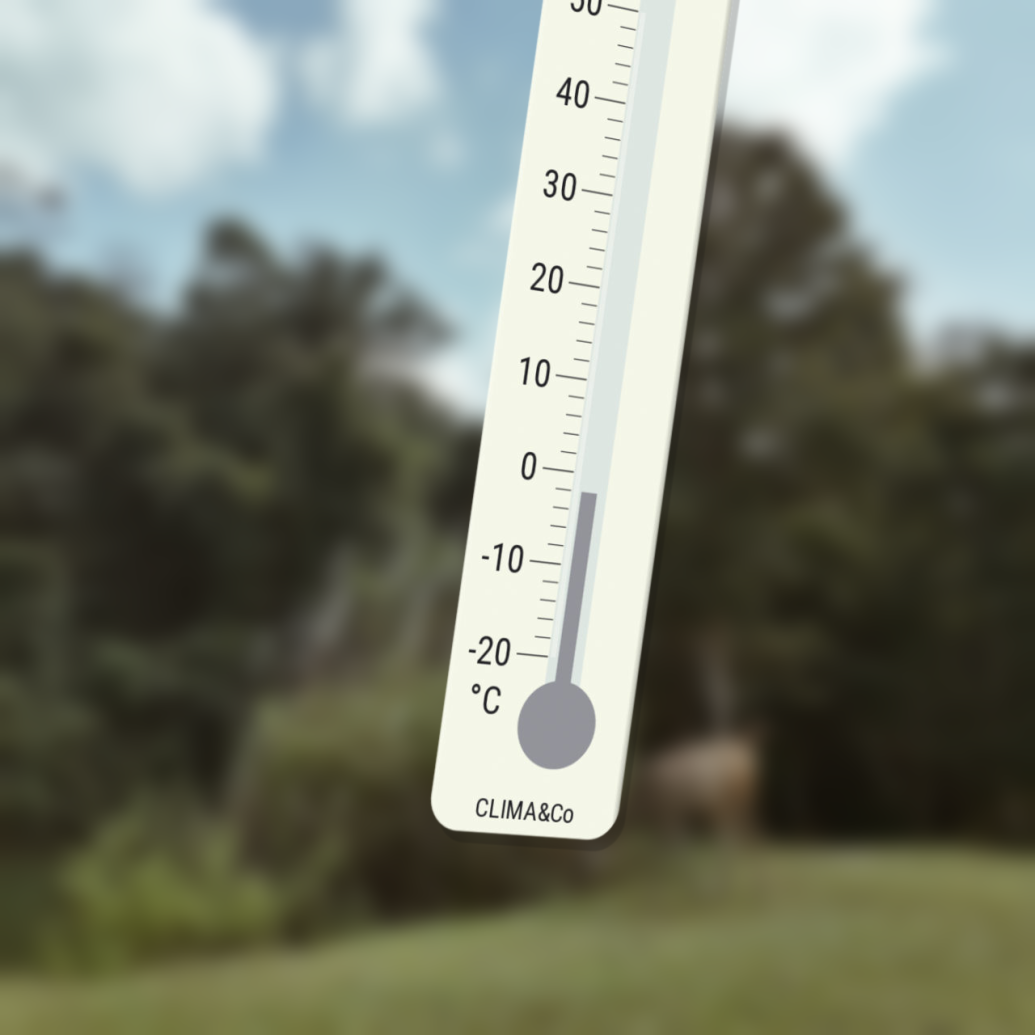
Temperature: -2 °C
